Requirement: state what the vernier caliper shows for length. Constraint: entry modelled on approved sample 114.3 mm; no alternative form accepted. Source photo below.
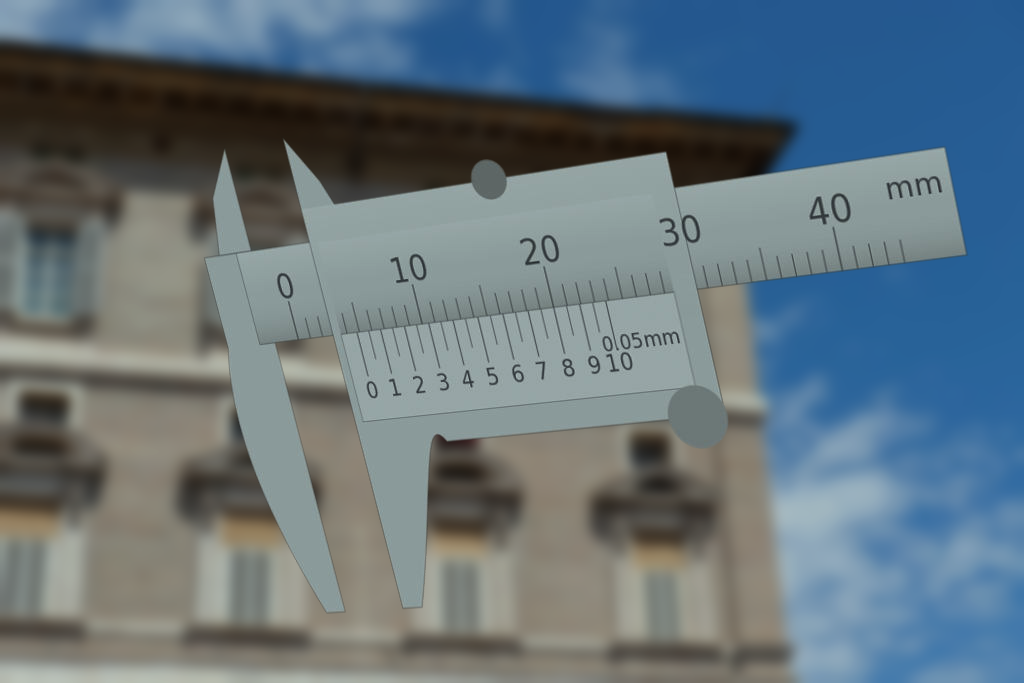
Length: 4.8 mm
